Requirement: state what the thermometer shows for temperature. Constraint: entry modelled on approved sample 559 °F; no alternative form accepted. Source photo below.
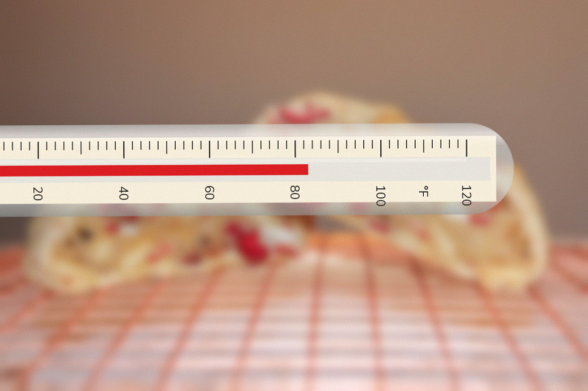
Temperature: 83 °F
